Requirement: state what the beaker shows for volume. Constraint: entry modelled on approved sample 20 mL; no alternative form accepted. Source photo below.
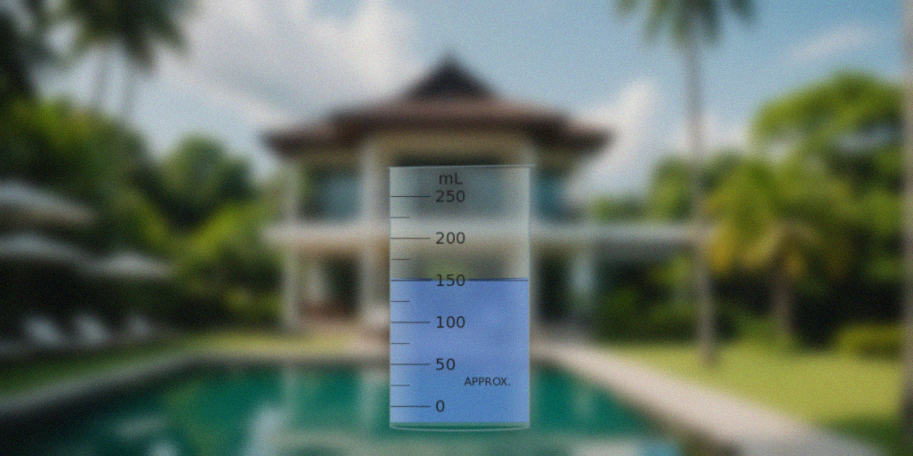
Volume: 150 mL
